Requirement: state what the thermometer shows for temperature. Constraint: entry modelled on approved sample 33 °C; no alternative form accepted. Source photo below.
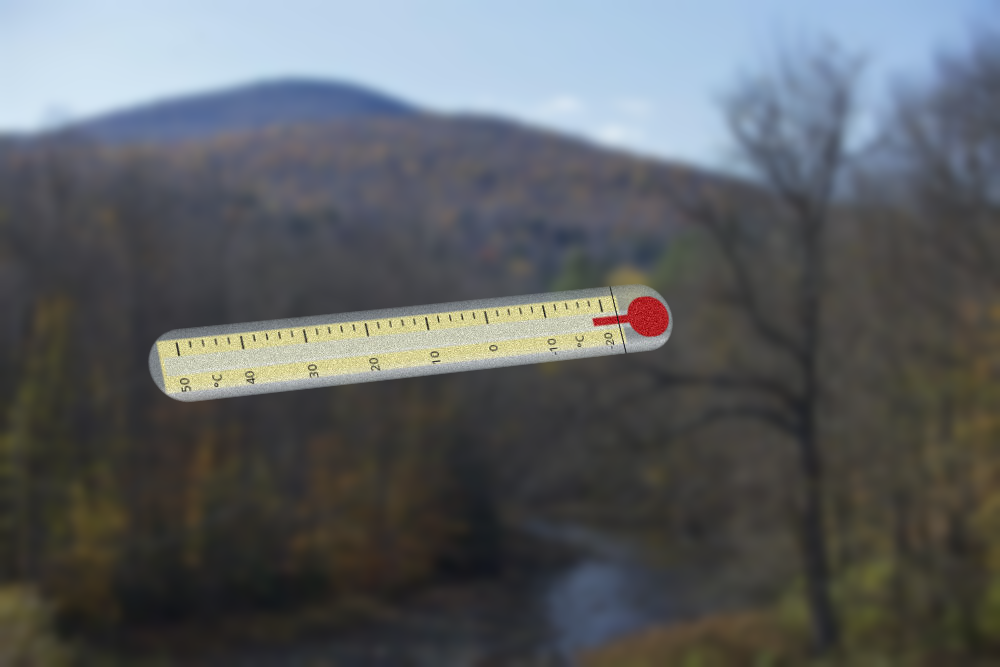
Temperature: -18 °C
